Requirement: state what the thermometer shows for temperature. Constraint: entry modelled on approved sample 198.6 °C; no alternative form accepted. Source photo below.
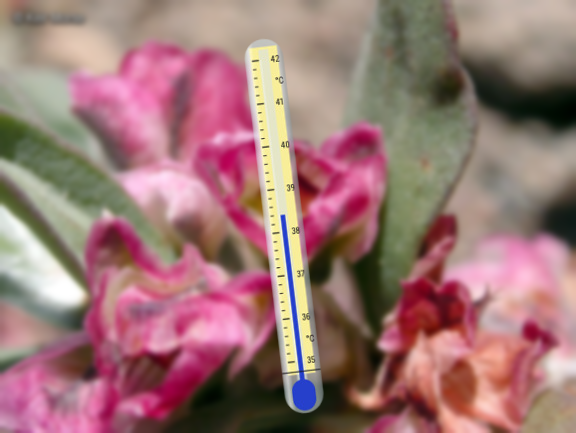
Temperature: 38.4 °C
